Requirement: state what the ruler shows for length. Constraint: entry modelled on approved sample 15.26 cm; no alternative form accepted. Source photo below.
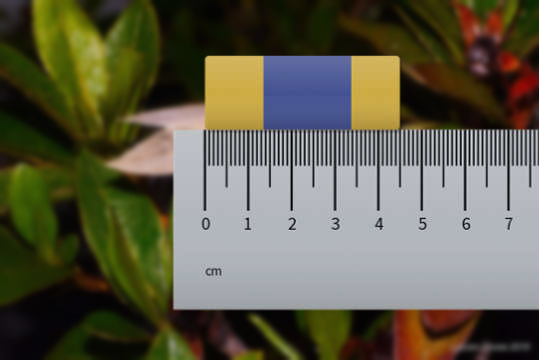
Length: 4.5 cm
